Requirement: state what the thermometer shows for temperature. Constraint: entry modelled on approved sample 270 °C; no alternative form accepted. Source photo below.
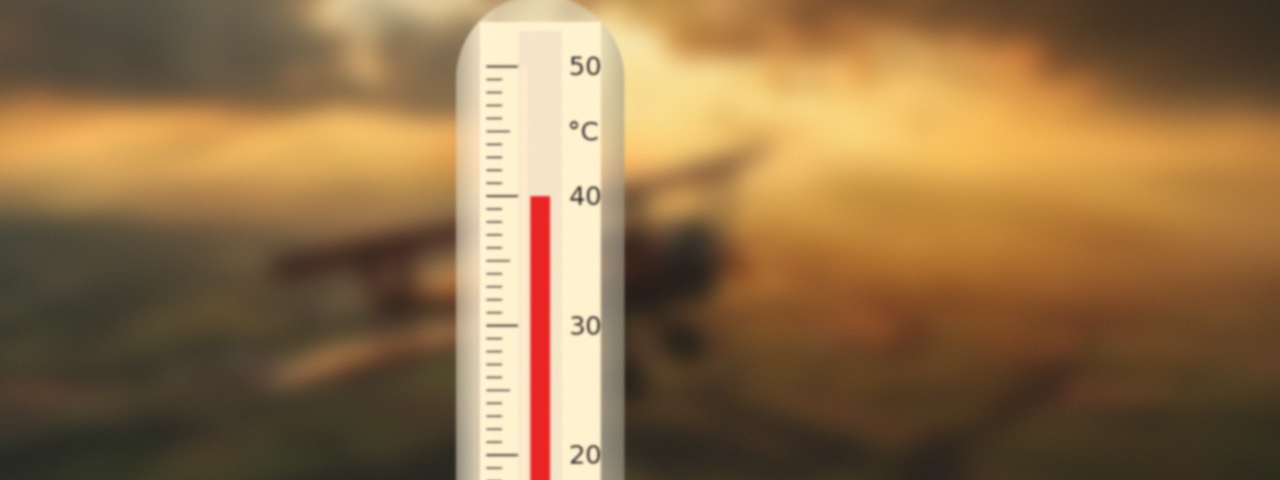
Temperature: 40 °C
